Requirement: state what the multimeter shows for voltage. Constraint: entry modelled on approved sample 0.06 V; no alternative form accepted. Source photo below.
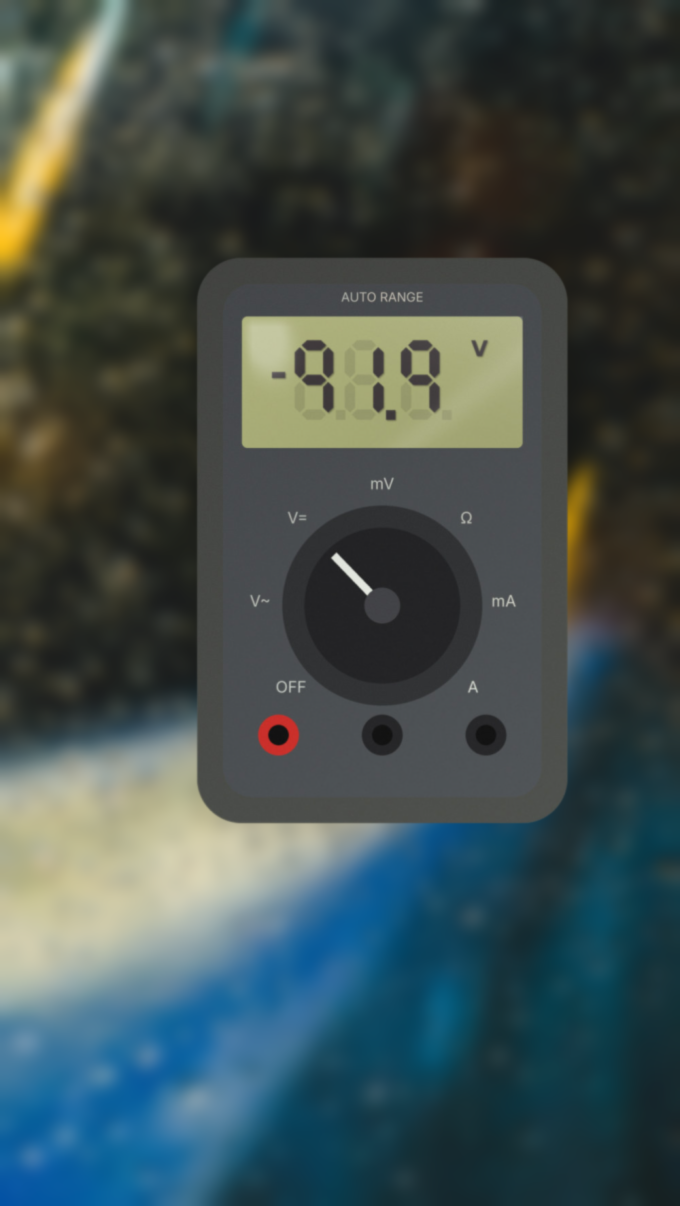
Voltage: -91.9 V
